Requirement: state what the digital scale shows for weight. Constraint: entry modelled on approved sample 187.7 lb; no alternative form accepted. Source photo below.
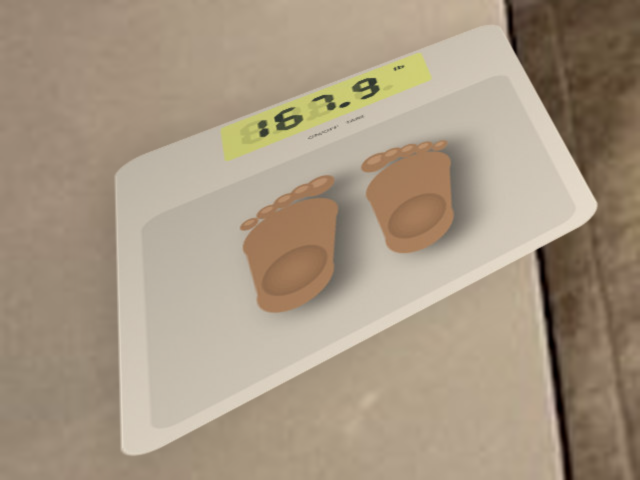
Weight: 167.9 lb
